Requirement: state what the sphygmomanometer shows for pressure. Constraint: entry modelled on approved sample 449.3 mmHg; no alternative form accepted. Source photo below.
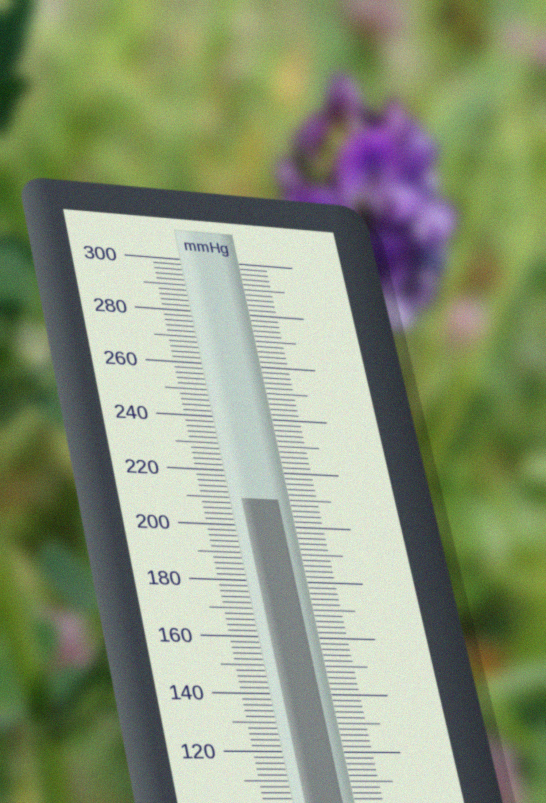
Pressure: 210 mmHg
